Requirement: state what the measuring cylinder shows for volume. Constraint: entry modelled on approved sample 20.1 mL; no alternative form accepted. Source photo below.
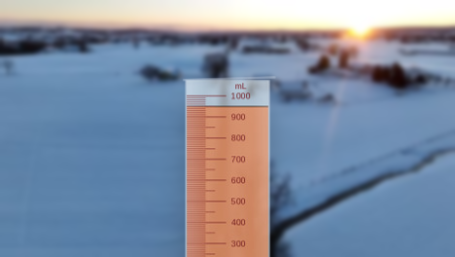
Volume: 950 mL
